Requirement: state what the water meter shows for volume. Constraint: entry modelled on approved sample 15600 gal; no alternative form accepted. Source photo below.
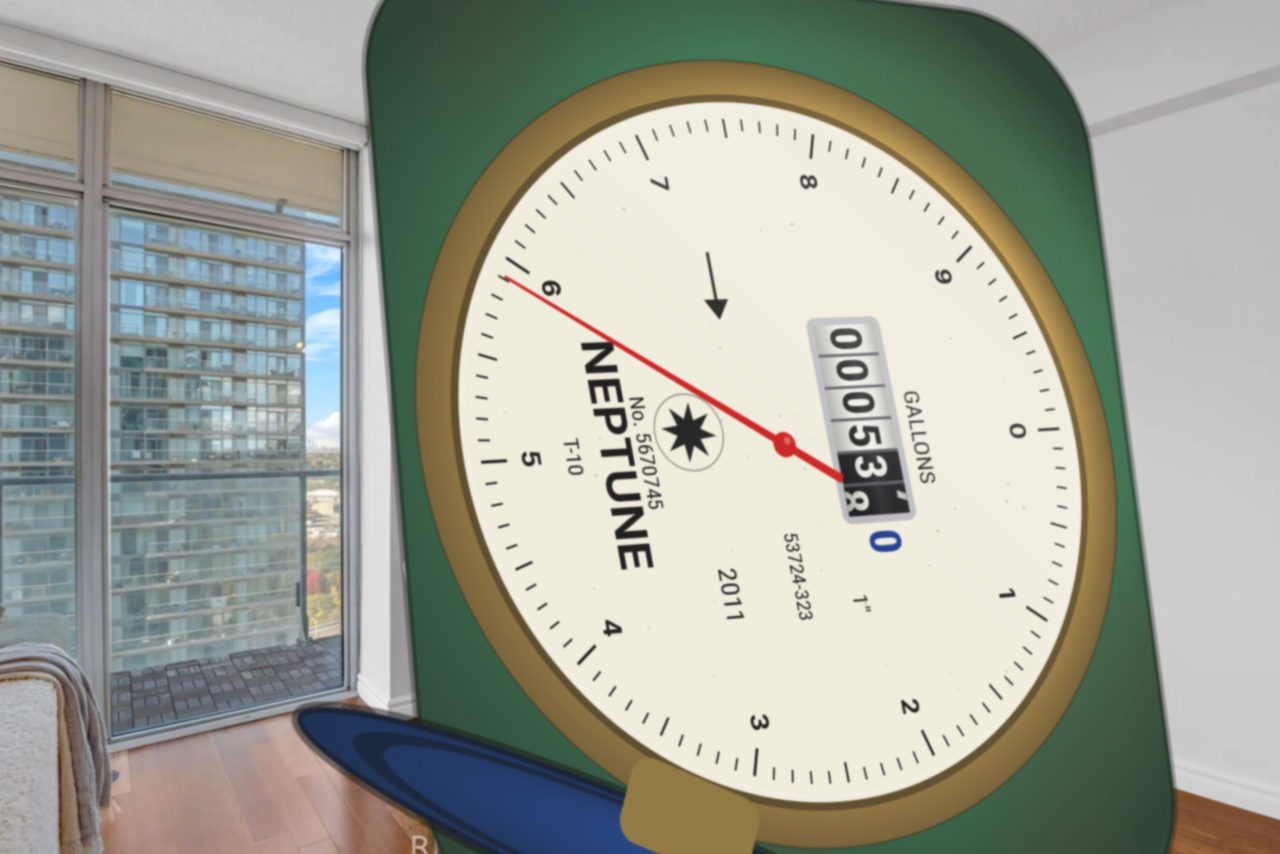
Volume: 5375.9 gal
